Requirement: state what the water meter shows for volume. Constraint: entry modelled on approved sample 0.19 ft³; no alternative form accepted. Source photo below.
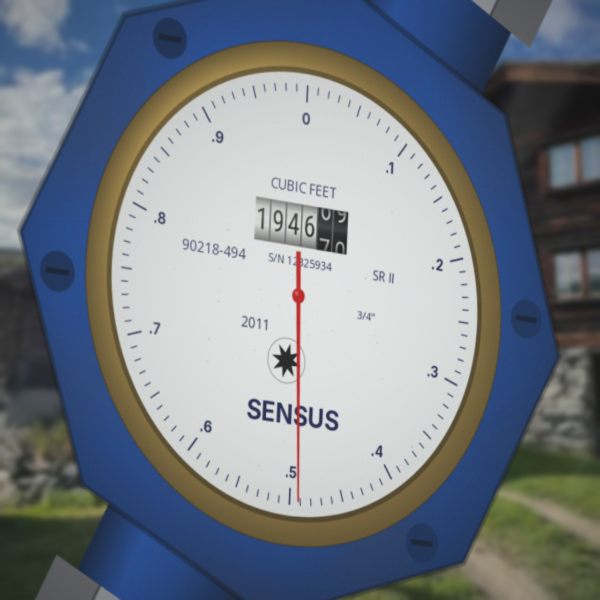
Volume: 194669.49 ft³
